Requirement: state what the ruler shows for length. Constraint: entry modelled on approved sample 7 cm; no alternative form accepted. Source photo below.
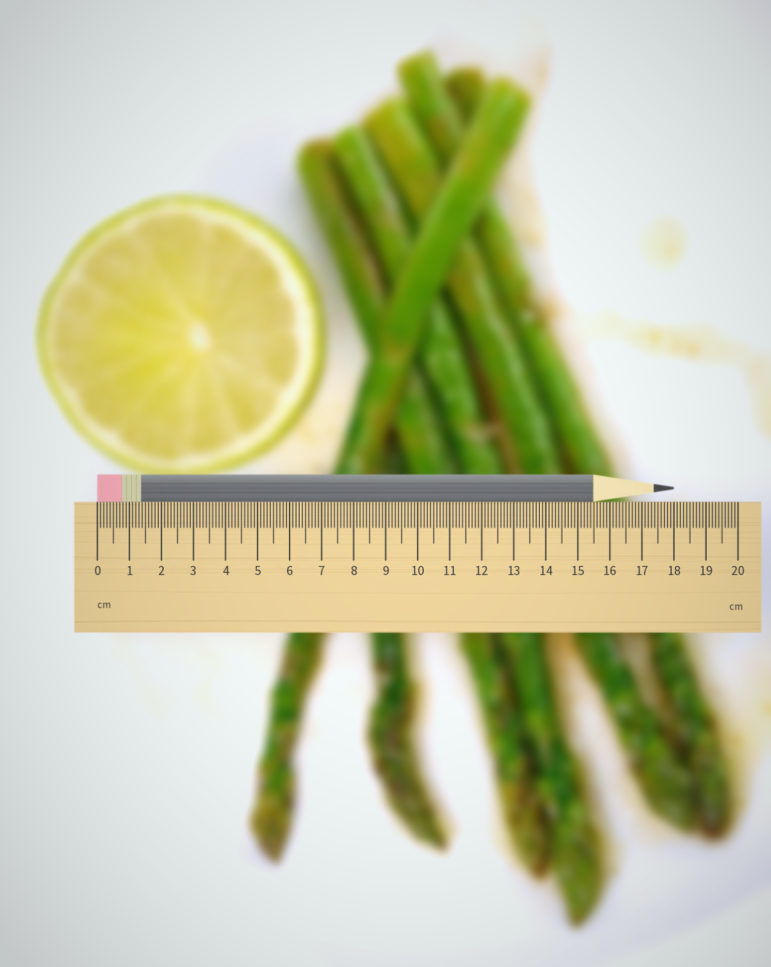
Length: 18 cm
